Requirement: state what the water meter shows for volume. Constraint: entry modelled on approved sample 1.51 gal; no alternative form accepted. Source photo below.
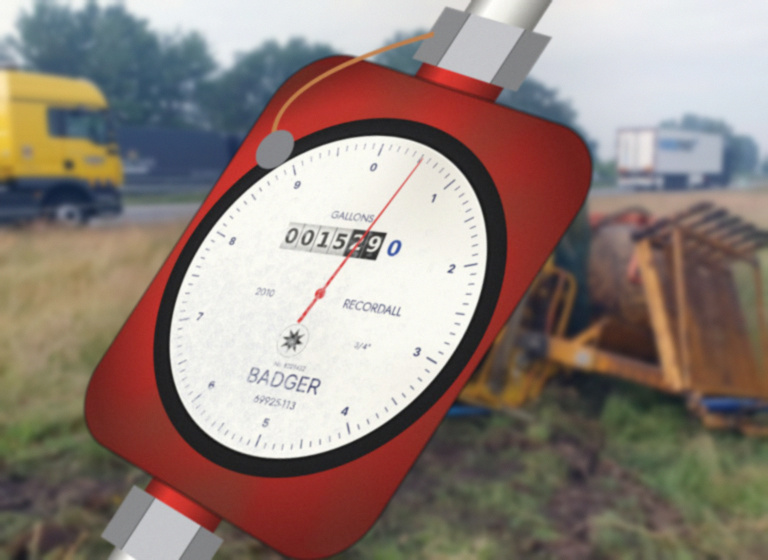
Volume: 15290.5 gal
